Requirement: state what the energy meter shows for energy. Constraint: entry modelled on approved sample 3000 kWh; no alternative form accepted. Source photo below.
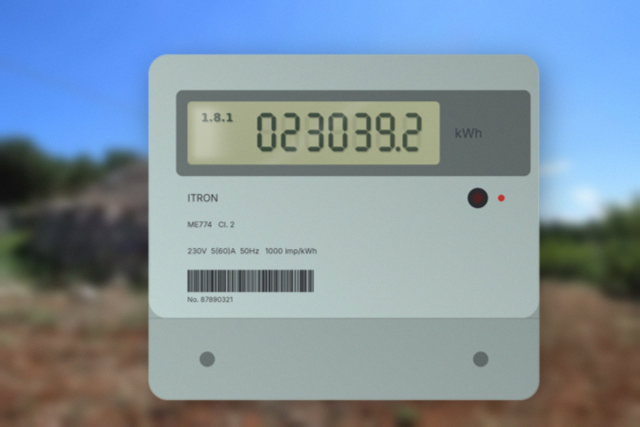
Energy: 23039.2 kWh
